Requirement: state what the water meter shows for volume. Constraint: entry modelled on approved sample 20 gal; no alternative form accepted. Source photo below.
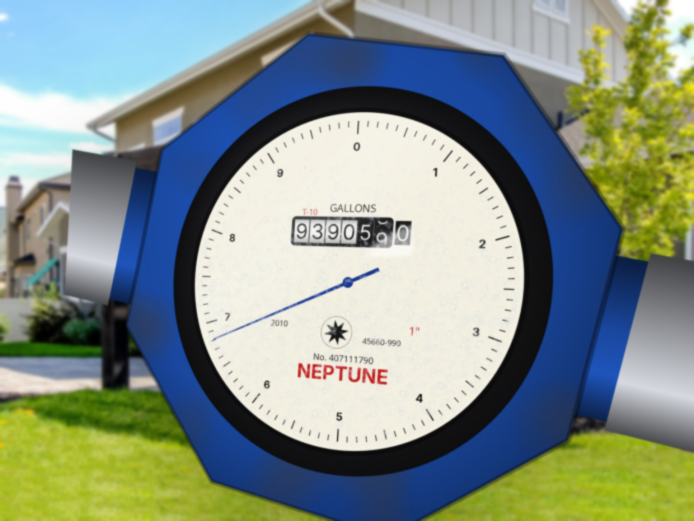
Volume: 9390586.8 gal
